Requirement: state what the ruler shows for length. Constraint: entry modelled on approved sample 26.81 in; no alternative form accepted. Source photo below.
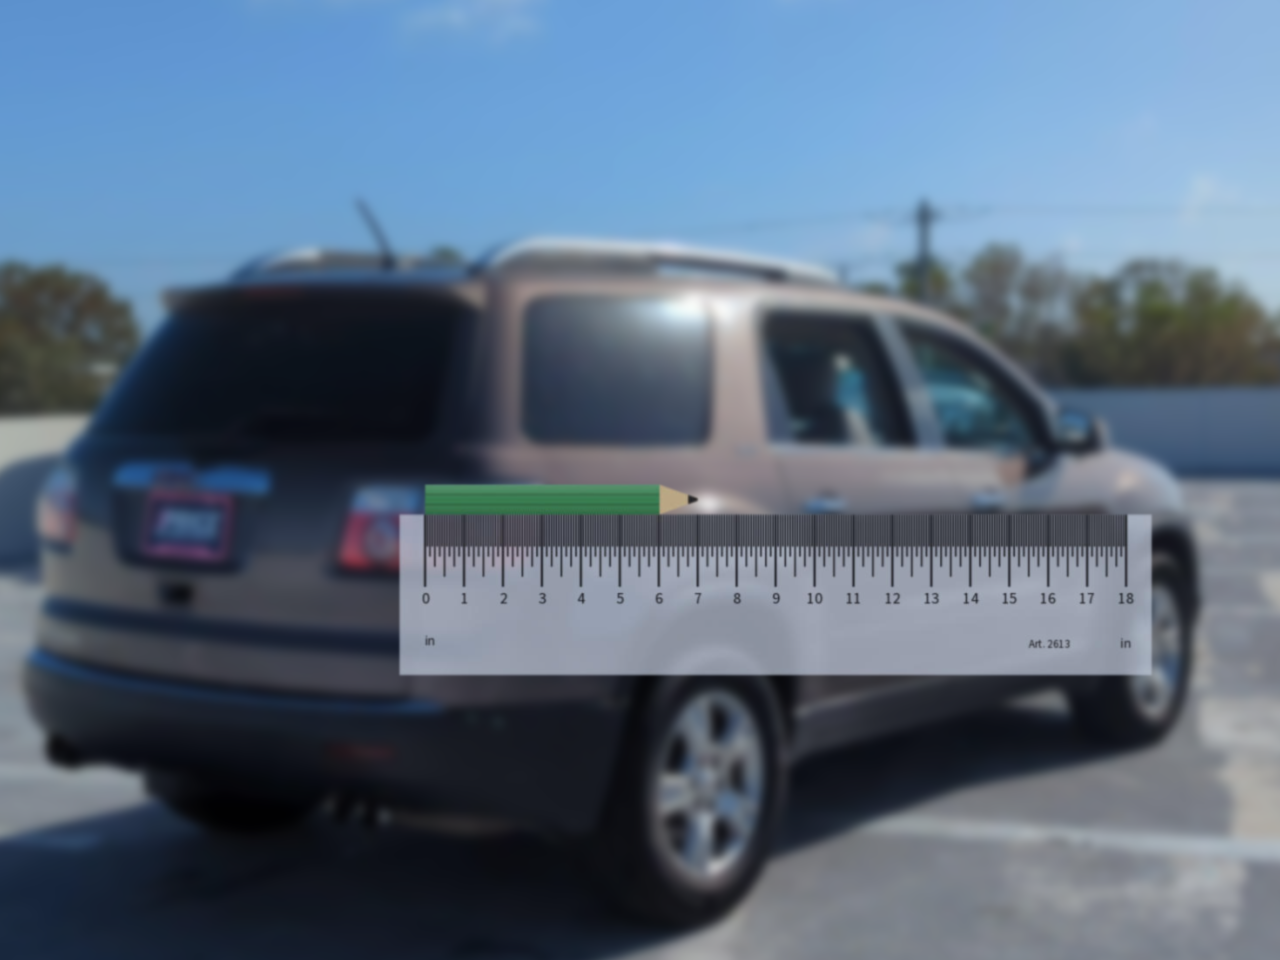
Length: 7 in
